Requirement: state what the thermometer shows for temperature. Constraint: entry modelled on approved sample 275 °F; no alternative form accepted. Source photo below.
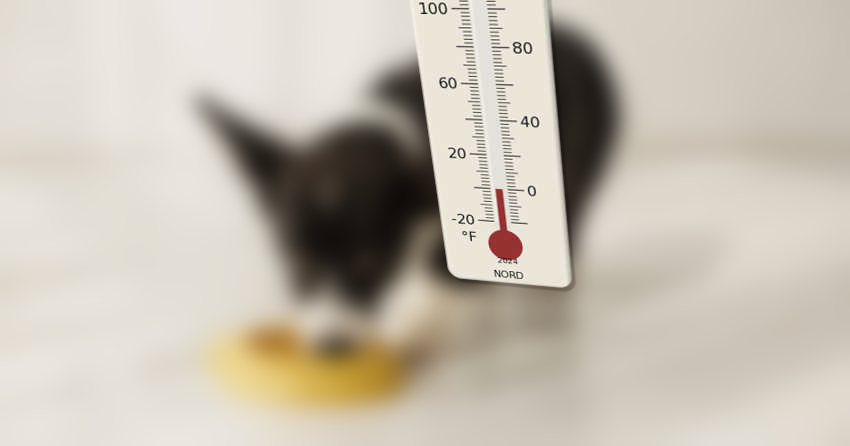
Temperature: 0 °F
